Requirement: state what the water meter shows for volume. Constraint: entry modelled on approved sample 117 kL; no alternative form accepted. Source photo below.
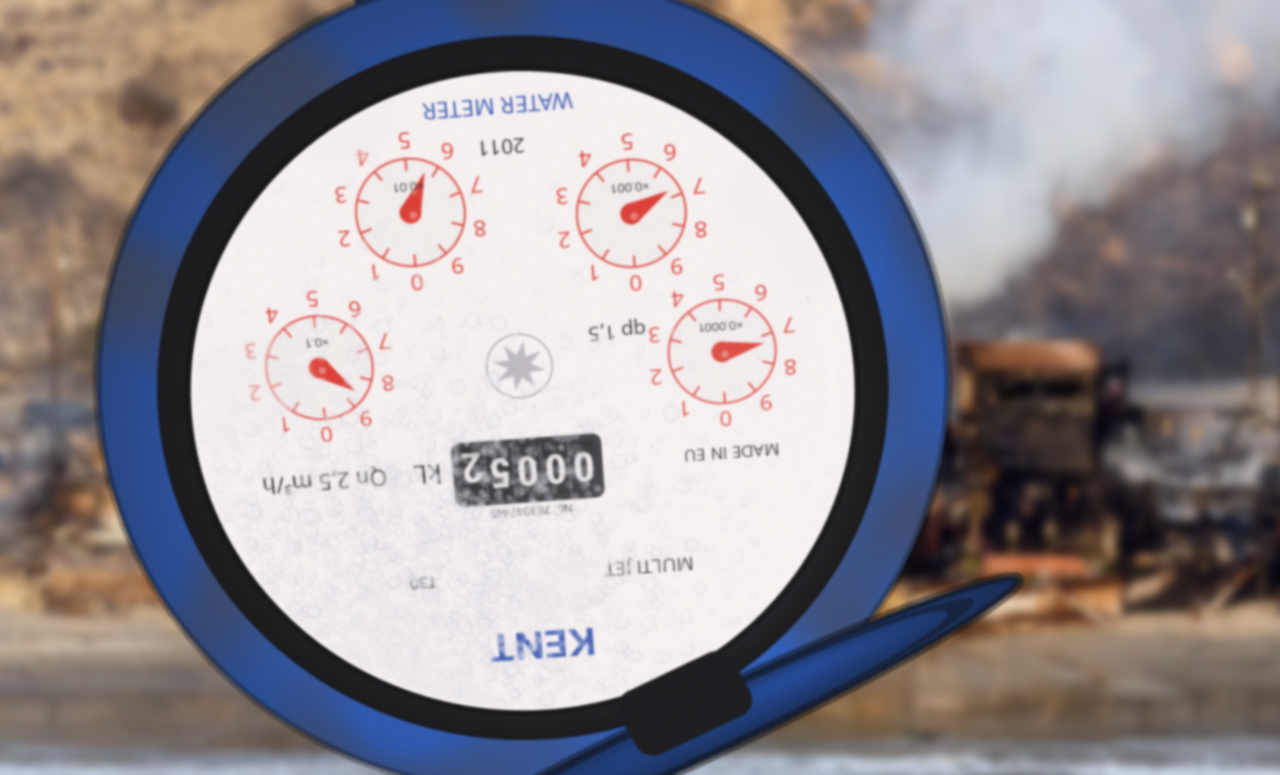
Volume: 51.8567 kL
